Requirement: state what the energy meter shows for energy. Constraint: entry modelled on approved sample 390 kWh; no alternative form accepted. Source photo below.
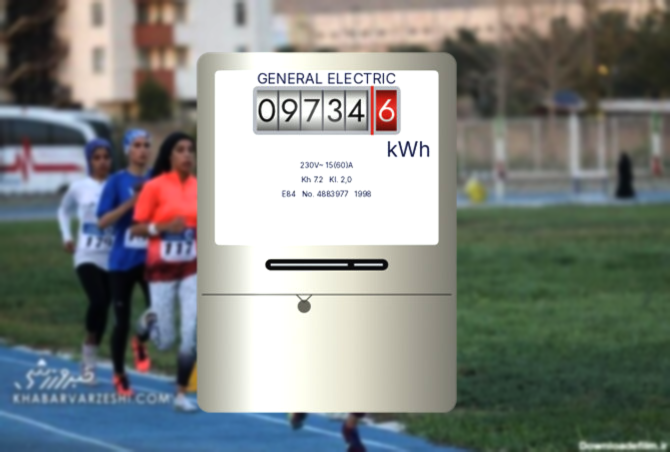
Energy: 9734.6 kWh
